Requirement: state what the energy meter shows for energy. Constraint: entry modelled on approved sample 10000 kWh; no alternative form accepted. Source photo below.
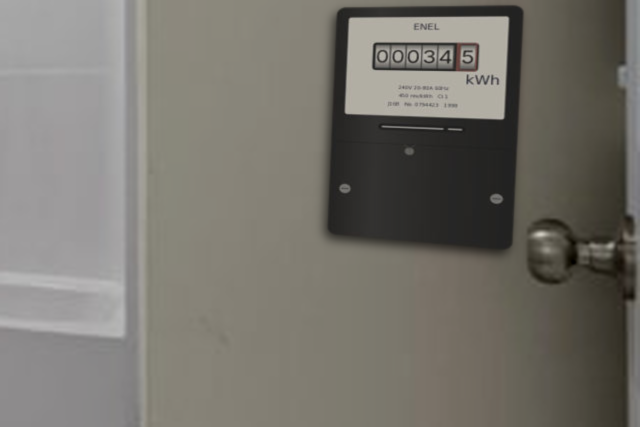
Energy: 34.5 kWh
